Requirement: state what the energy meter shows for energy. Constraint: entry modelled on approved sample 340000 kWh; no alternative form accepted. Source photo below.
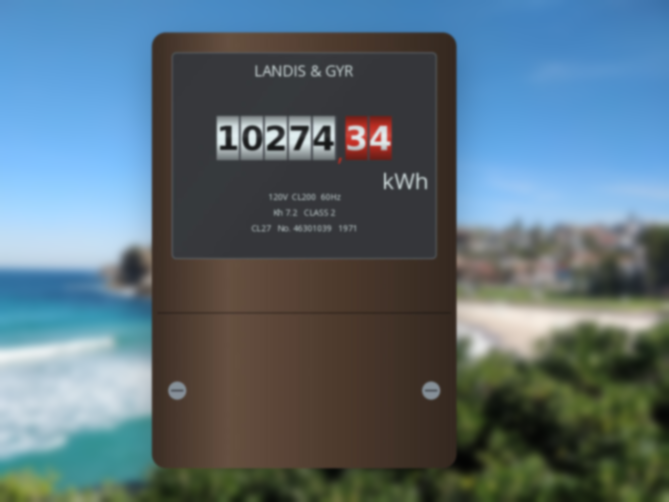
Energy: 10274.34 kWh
